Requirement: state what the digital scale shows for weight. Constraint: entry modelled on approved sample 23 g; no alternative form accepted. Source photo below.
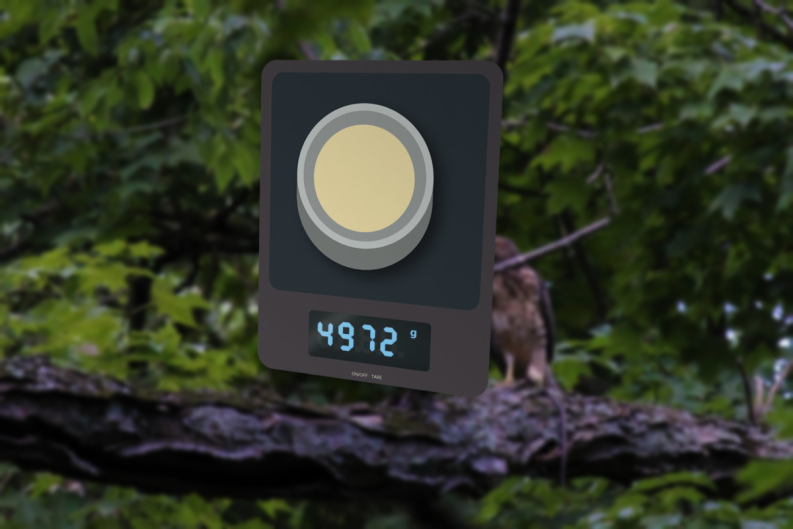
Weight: 4972 g
